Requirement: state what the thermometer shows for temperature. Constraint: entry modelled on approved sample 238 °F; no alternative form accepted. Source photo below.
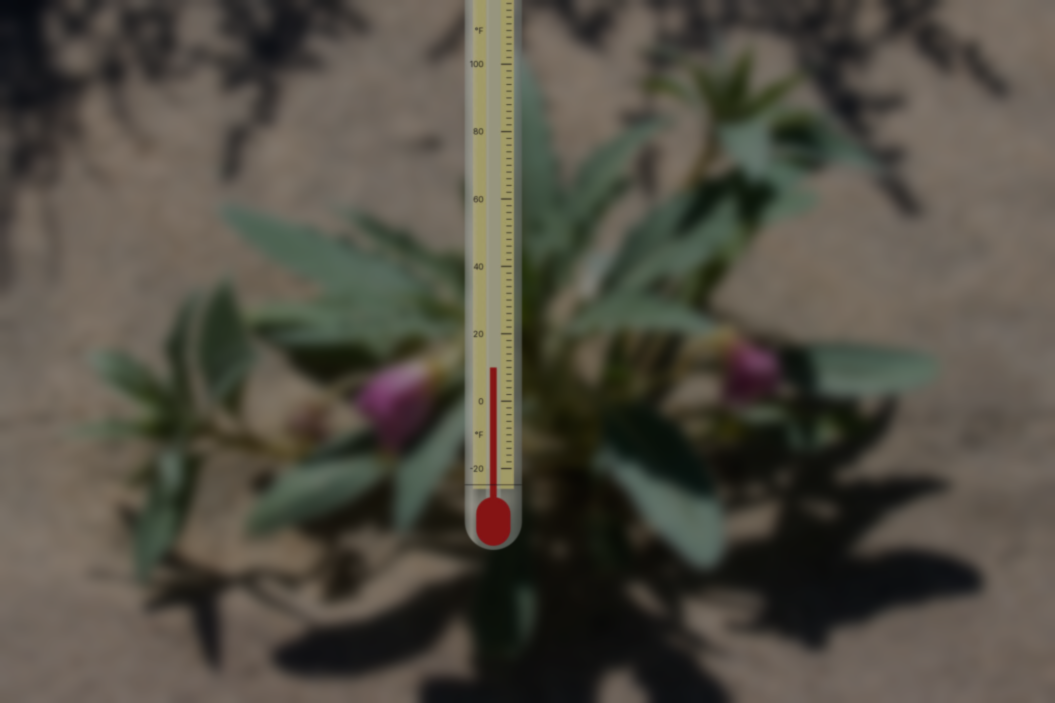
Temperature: 10 °F
